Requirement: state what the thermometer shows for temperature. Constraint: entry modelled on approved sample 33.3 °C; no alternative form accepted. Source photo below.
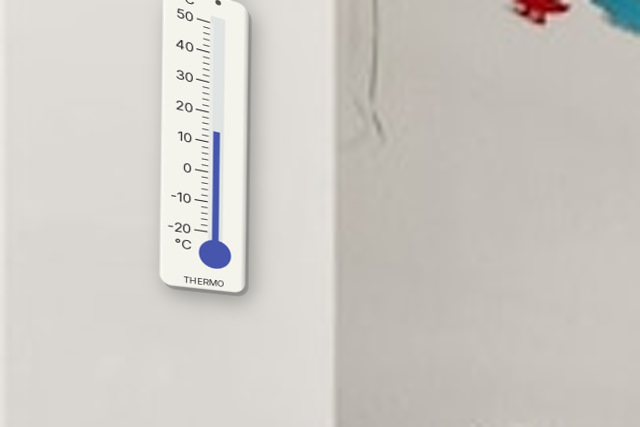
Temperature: 14 °C
